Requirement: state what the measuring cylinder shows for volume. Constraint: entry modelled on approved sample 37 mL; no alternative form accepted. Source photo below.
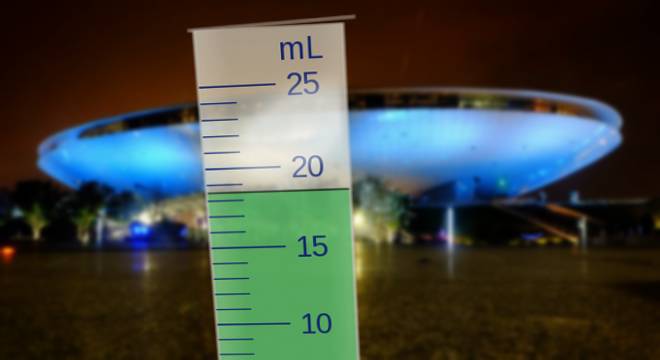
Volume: 18.5 mL
